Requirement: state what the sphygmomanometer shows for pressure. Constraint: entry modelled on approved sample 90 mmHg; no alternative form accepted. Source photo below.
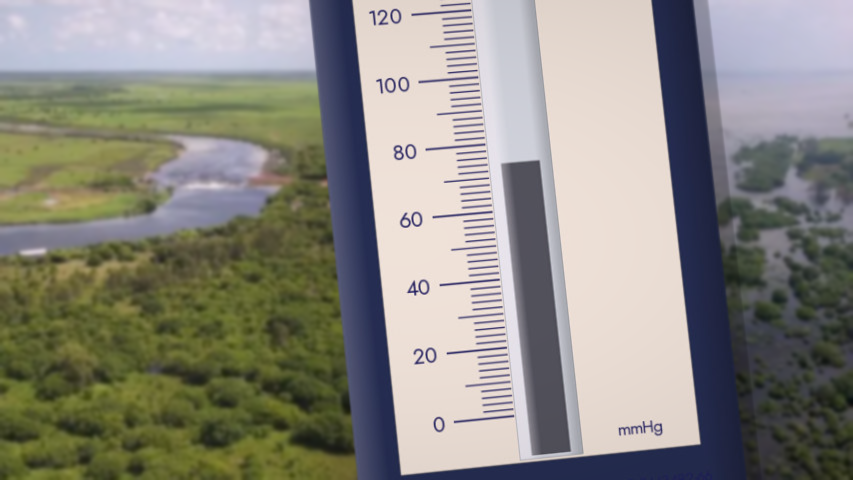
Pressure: 74 mmHg
